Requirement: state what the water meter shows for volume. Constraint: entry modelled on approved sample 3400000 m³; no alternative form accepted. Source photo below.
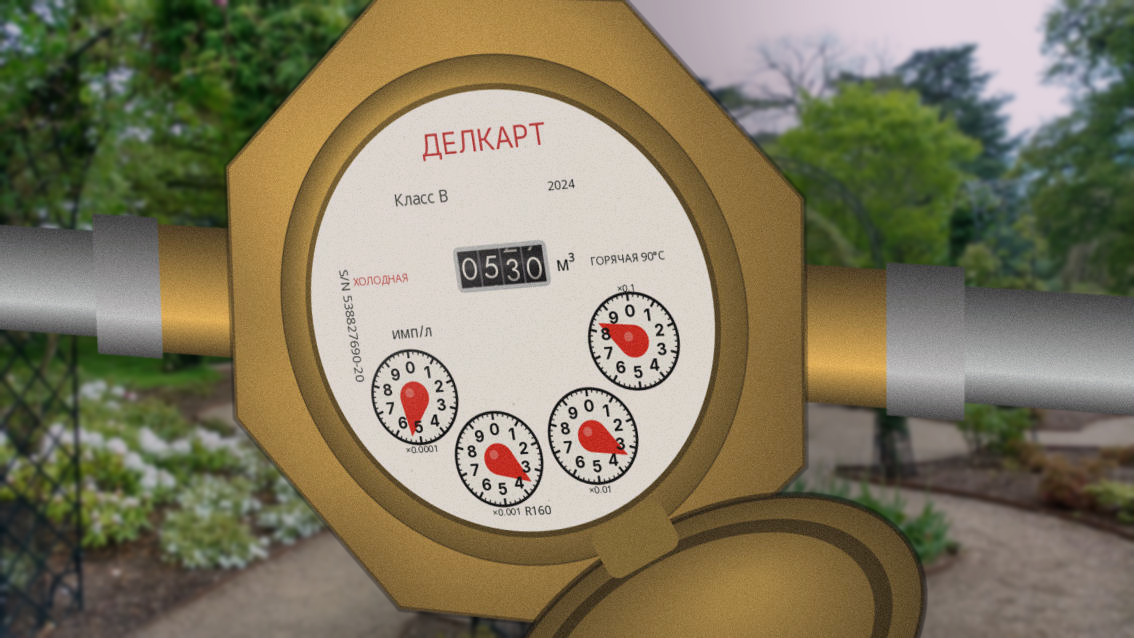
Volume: 529.8335 m³
